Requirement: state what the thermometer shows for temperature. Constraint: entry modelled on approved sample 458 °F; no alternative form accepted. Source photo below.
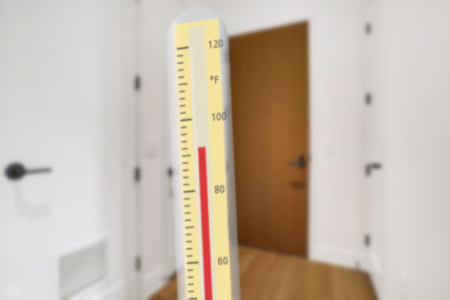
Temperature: 92 °F
